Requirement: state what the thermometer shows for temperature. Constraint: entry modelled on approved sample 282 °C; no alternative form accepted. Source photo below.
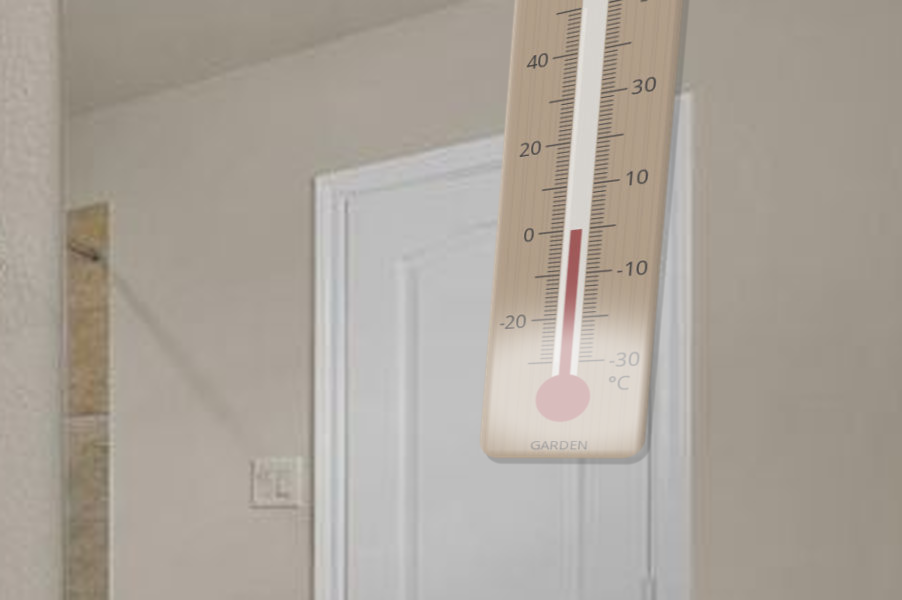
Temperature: 0 °C
